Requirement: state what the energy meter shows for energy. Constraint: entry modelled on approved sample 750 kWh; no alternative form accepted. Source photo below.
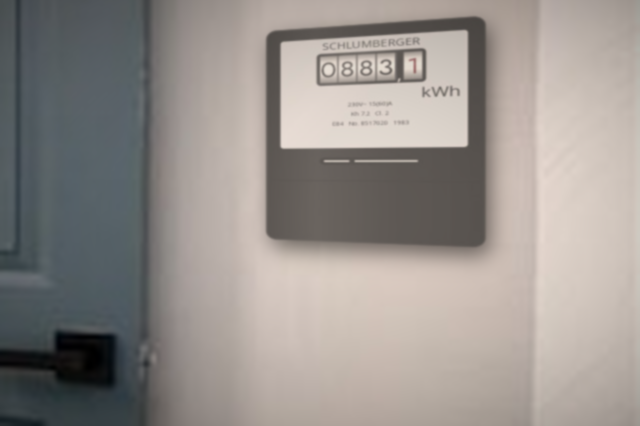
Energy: 883.1 kWh
